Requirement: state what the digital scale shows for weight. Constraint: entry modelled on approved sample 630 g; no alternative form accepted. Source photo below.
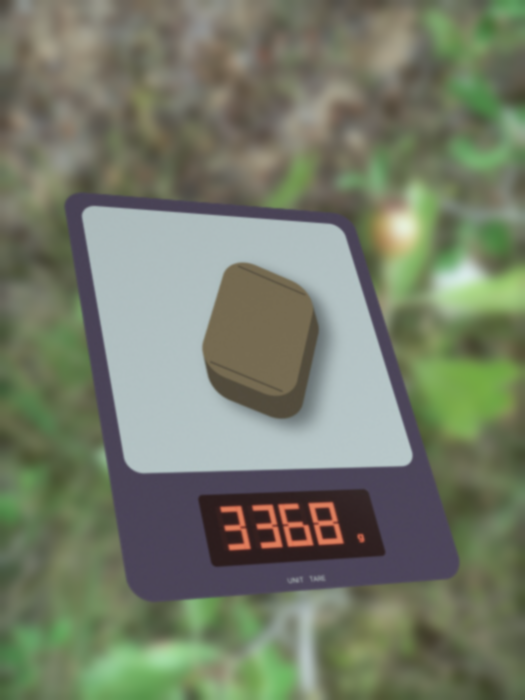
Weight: 3368 g
